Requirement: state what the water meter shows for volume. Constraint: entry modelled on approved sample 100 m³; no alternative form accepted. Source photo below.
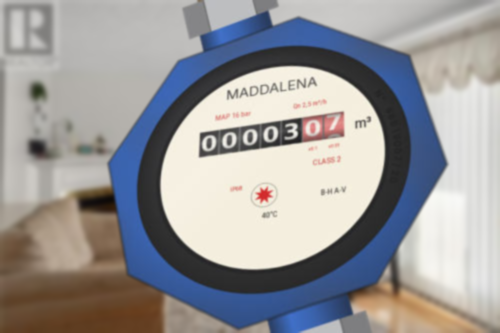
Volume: 3.07 m³
